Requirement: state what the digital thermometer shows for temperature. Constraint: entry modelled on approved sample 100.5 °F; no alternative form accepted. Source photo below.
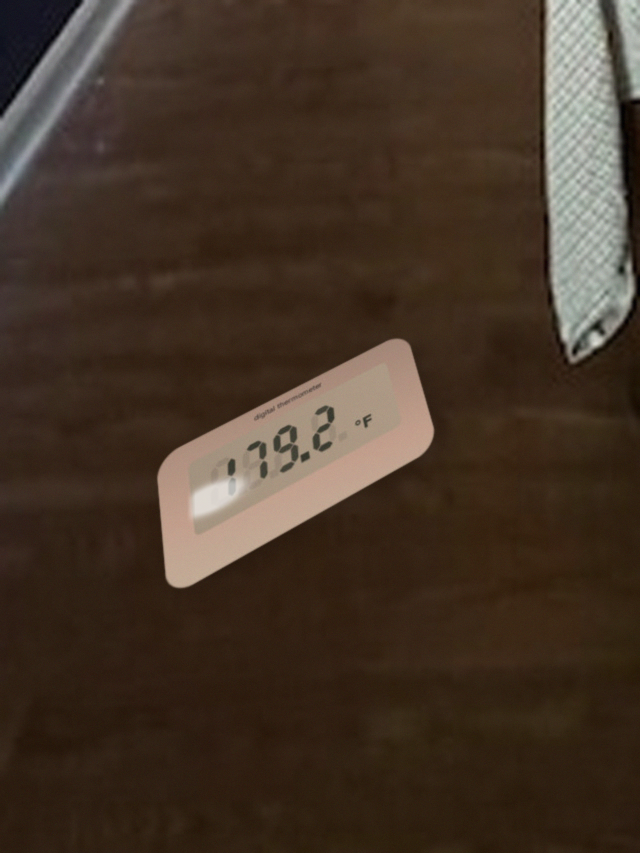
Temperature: 179.2 °F
